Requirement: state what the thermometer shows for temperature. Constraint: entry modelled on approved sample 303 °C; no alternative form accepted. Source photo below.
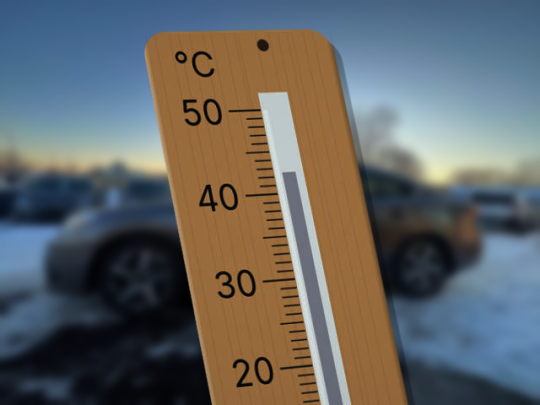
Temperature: 42.5 °C
